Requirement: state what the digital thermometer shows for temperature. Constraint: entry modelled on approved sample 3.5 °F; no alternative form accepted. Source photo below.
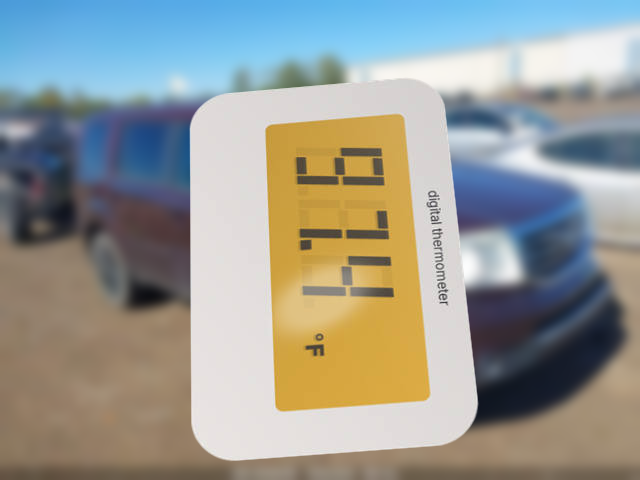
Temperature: 97.4 °F
